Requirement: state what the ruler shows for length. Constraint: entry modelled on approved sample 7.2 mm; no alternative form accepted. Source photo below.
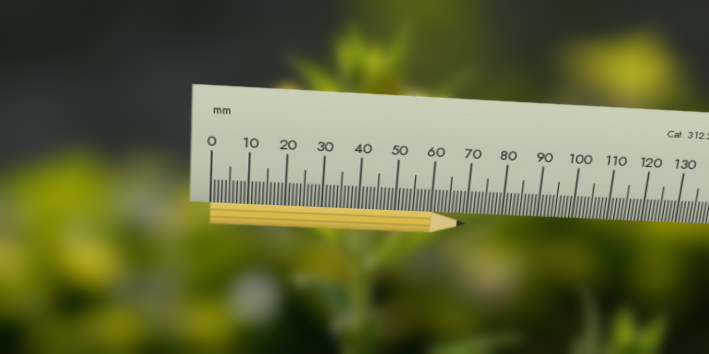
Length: 70 mm
